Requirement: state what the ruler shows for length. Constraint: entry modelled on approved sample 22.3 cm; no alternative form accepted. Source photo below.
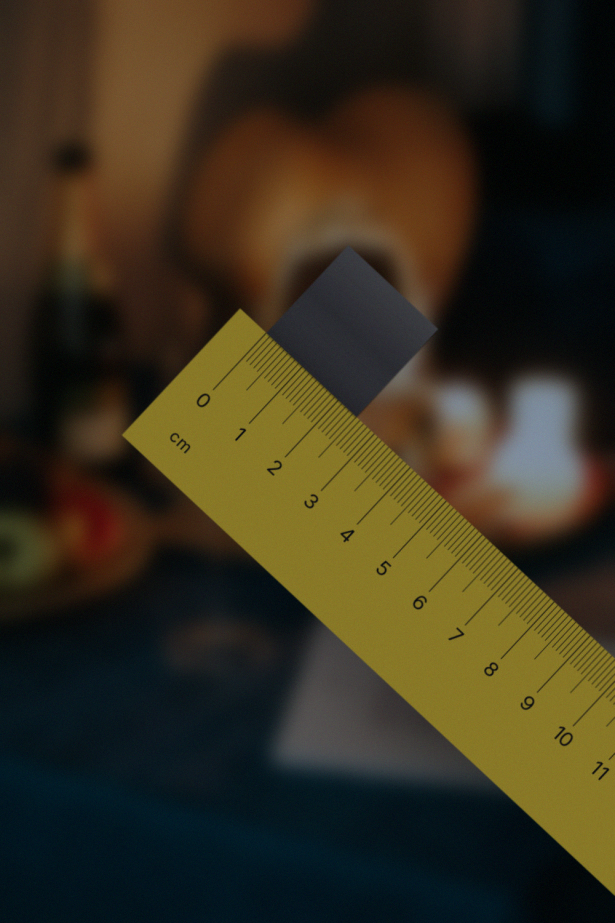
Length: 2.5 cm
